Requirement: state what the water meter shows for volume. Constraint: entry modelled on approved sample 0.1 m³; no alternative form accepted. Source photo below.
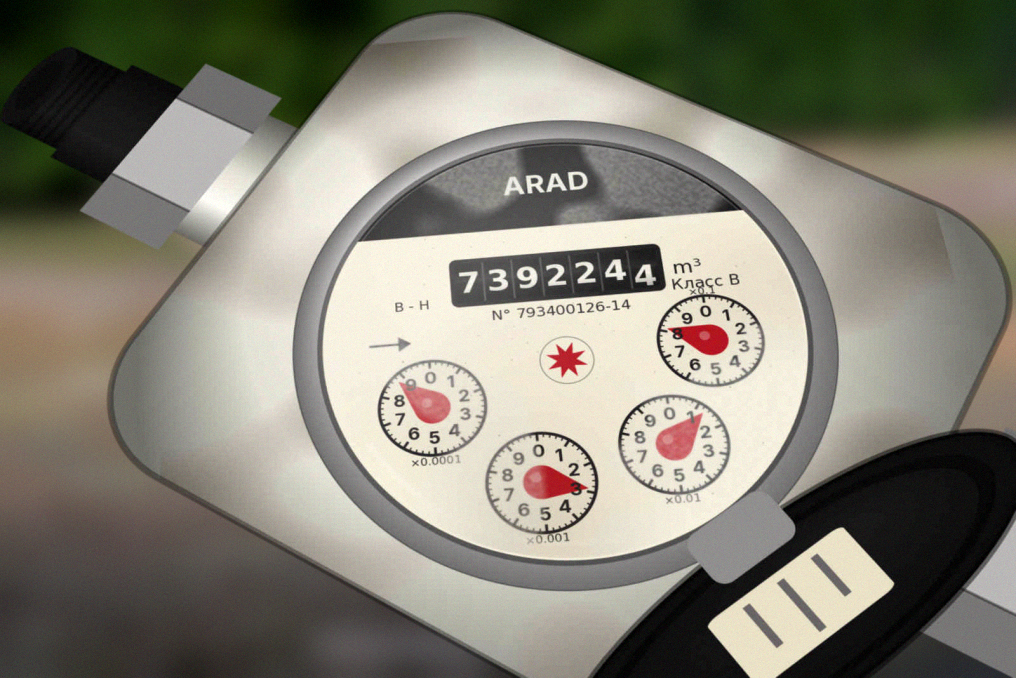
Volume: 7392243.8128 m³
